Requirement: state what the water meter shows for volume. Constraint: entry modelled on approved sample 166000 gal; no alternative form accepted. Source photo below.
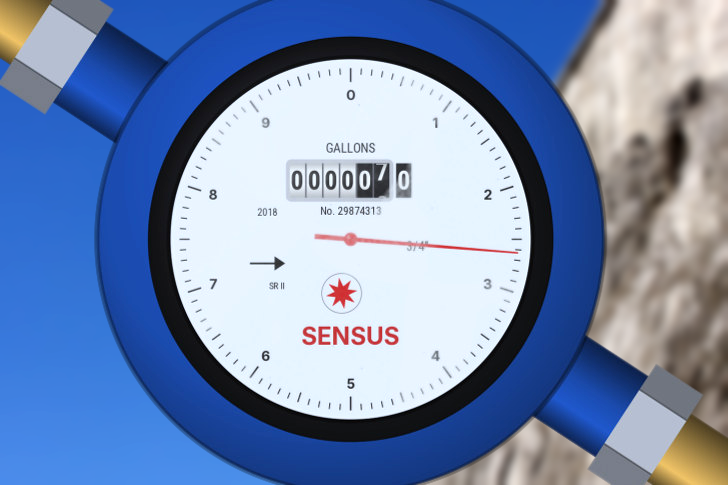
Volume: 72.6 gal
